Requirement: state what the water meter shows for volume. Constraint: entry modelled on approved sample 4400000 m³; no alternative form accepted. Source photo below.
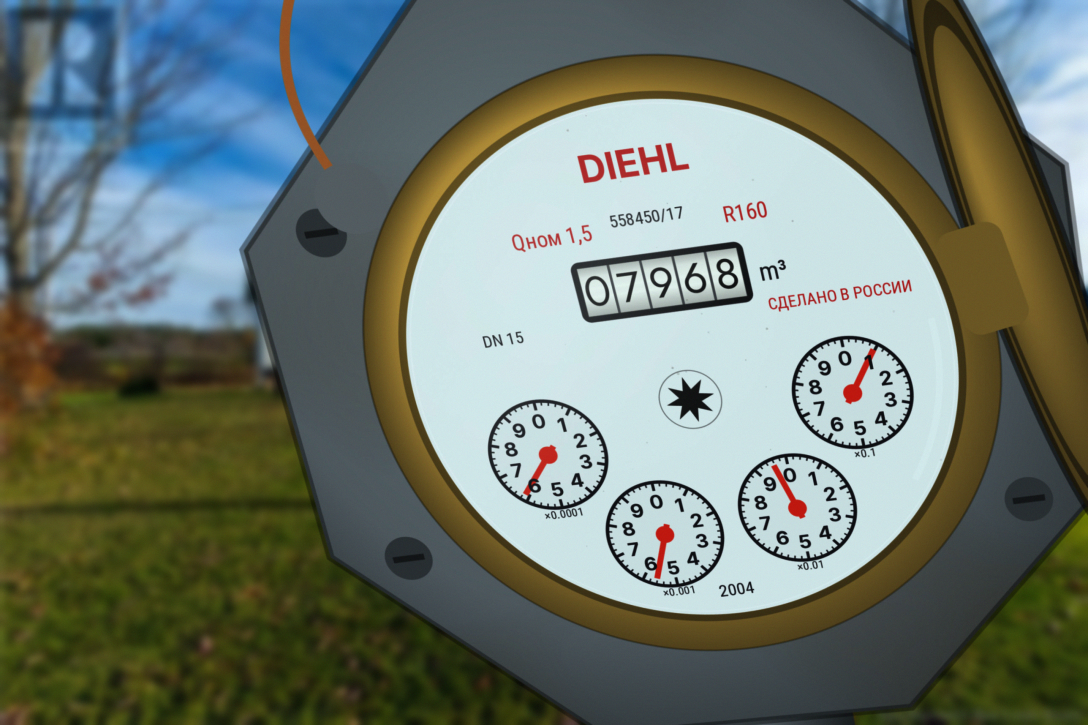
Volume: 7968.0956 m³
